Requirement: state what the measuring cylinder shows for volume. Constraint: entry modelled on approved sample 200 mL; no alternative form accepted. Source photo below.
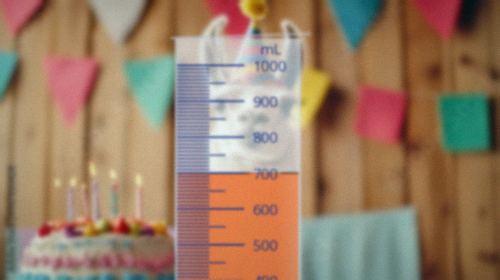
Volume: 700 mL
